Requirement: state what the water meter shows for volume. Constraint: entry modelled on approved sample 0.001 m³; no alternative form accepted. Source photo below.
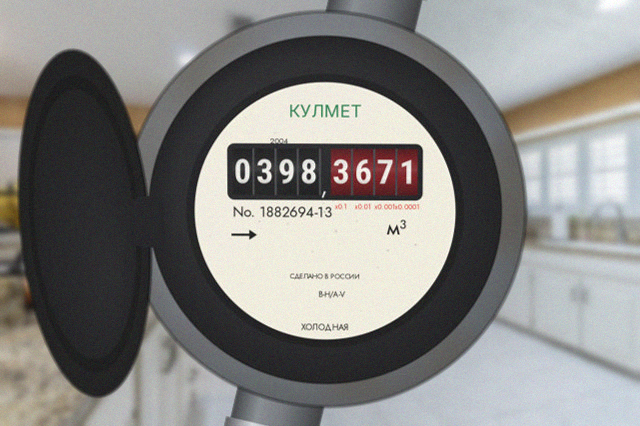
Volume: 398.3671 m³
